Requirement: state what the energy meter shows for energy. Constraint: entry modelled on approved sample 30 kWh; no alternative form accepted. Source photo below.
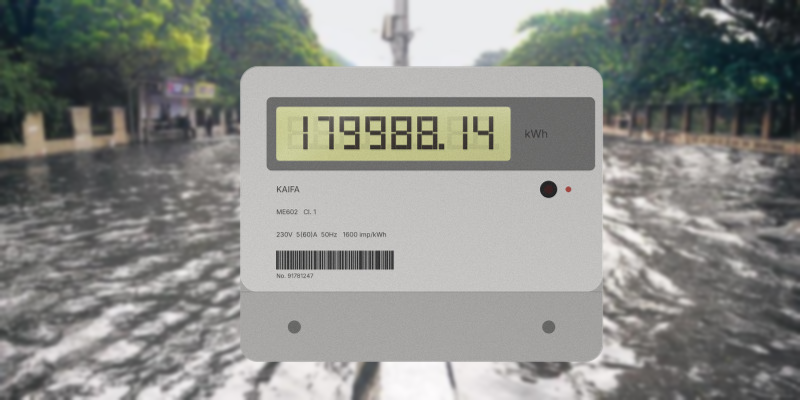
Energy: 179988.14 kWh
